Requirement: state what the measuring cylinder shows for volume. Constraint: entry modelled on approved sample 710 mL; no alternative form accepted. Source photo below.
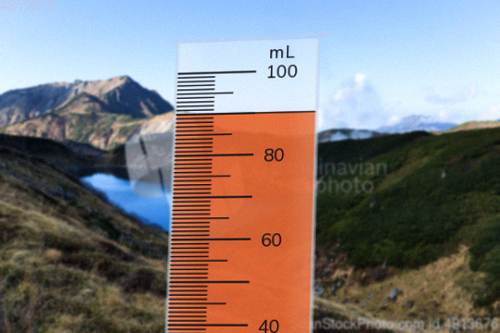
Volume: 90 mL
